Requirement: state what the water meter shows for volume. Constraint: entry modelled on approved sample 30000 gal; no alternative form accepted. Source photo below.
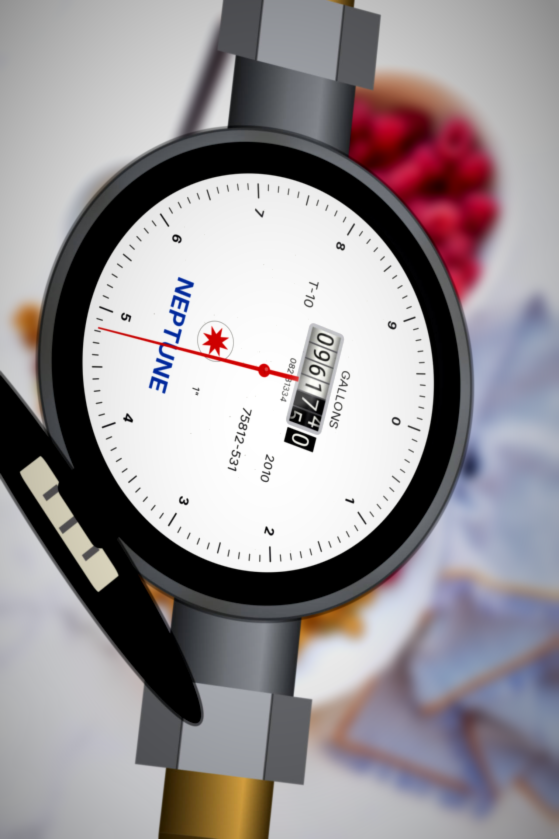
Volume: 961744.8 gal
